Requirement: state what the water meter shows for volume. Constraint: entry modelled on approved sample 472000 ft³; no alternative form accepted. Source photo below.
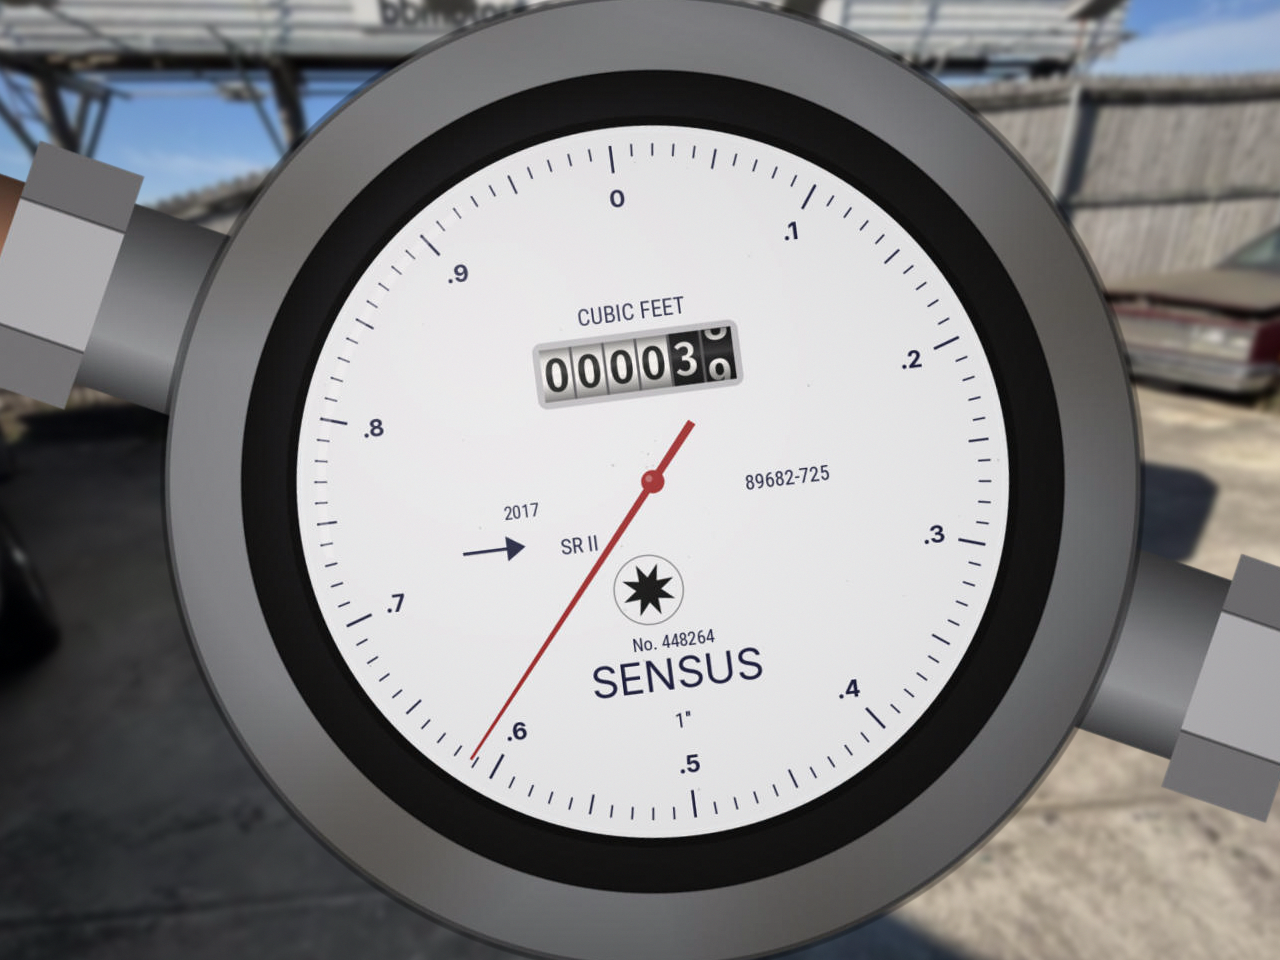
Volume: 38.61 ft³
